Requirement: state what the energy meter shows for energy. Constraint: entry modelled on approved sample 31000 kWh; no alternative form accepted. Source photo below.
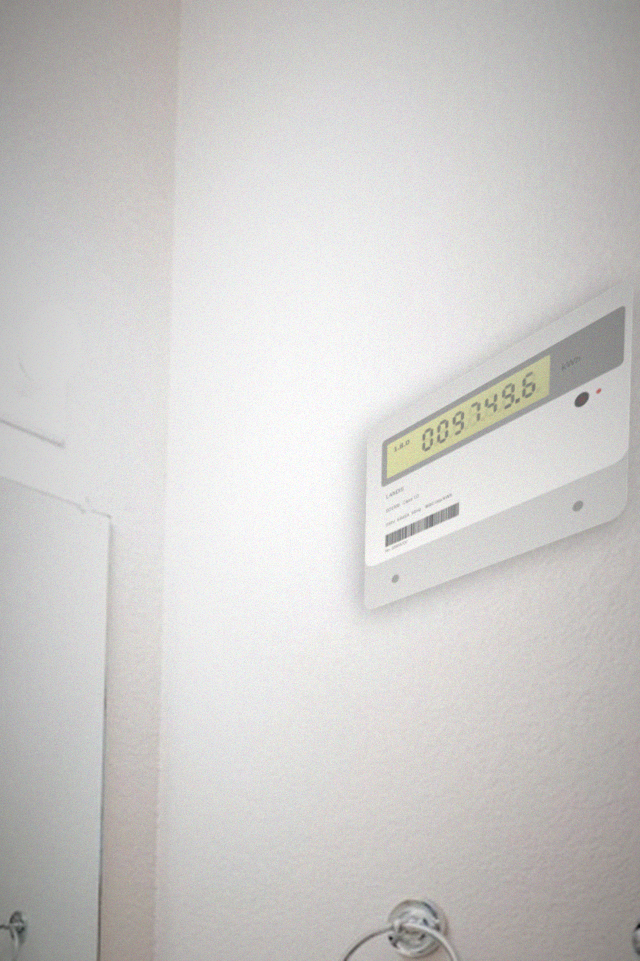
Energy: 9749.6 kWh
